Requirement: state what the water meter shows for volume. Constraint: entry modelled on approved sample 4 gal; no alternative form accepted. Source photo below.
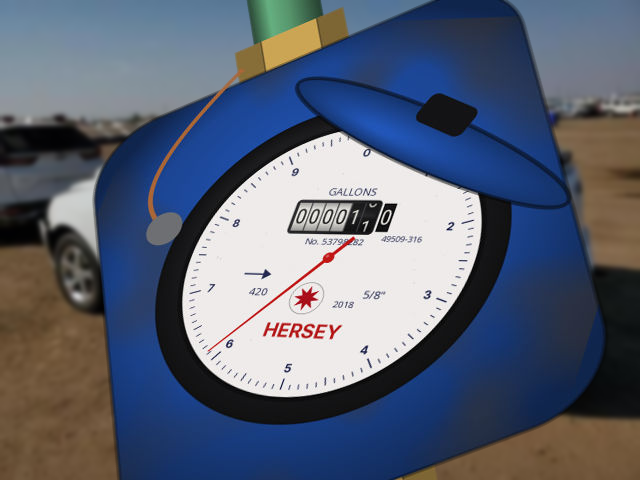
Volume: 106.1 gal
